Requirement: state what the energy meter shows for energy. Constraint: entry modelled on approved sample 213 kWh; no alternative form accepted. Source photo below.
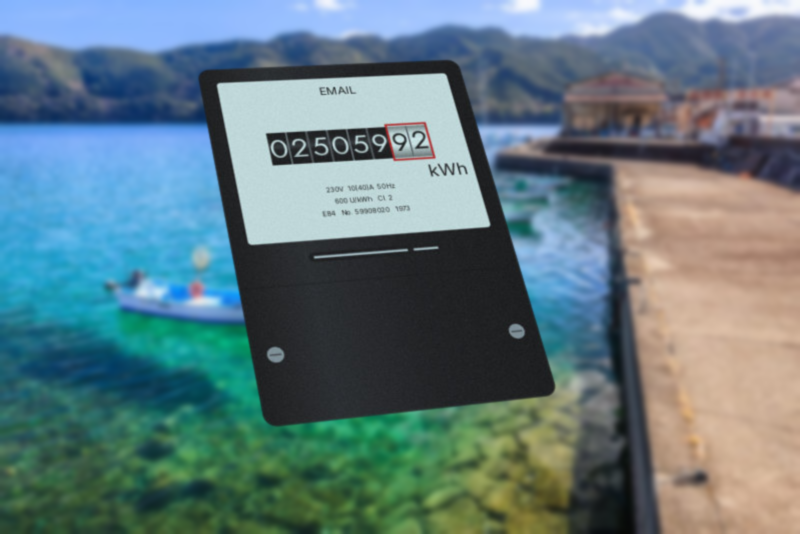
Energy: 25059.92 kWh
